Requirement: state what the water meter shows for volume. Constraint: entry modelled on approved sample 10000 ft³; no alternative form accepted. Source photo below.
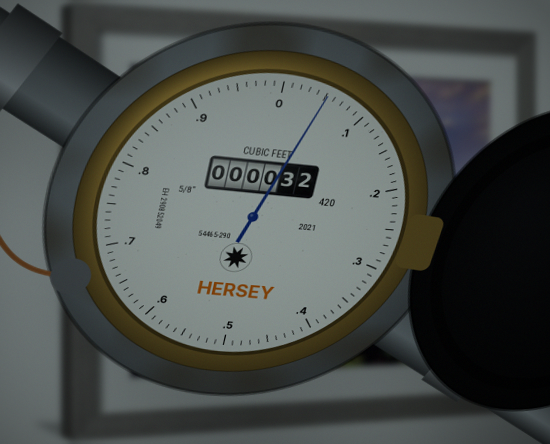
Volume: 32.05 ft³
